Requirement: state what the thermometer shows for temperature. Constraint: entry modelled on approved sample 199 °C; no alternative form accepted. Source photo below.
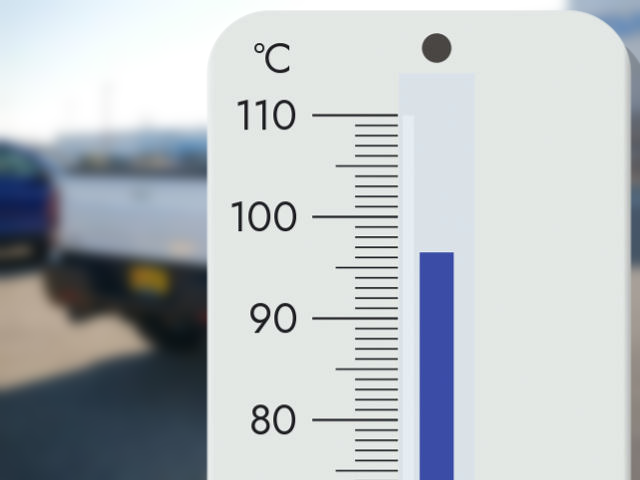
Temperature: 96.5 °C
